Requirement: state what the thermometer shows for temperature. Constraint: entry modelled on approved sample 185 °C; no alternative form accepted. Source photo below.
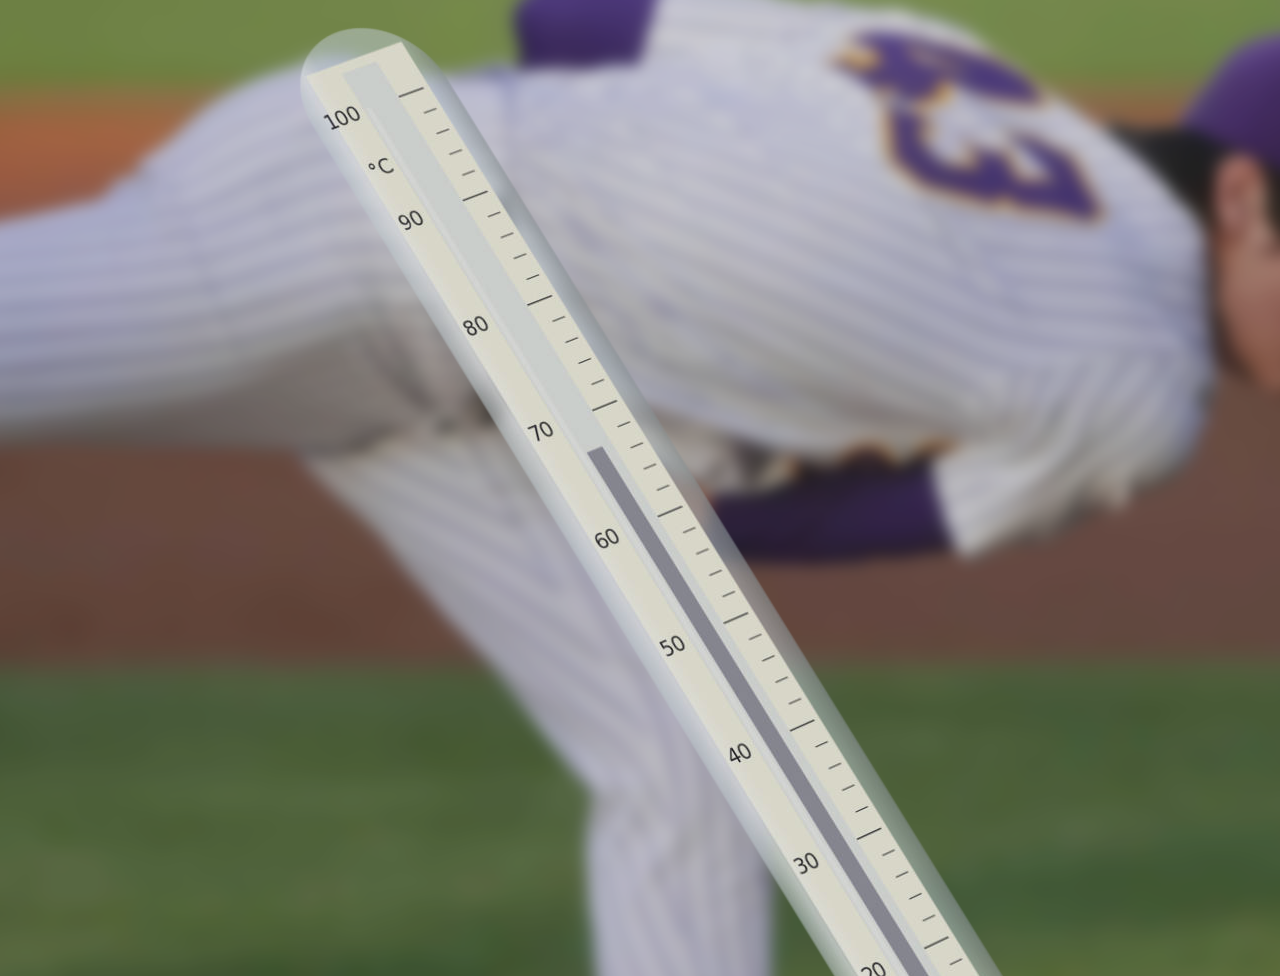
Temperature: 67 °C
